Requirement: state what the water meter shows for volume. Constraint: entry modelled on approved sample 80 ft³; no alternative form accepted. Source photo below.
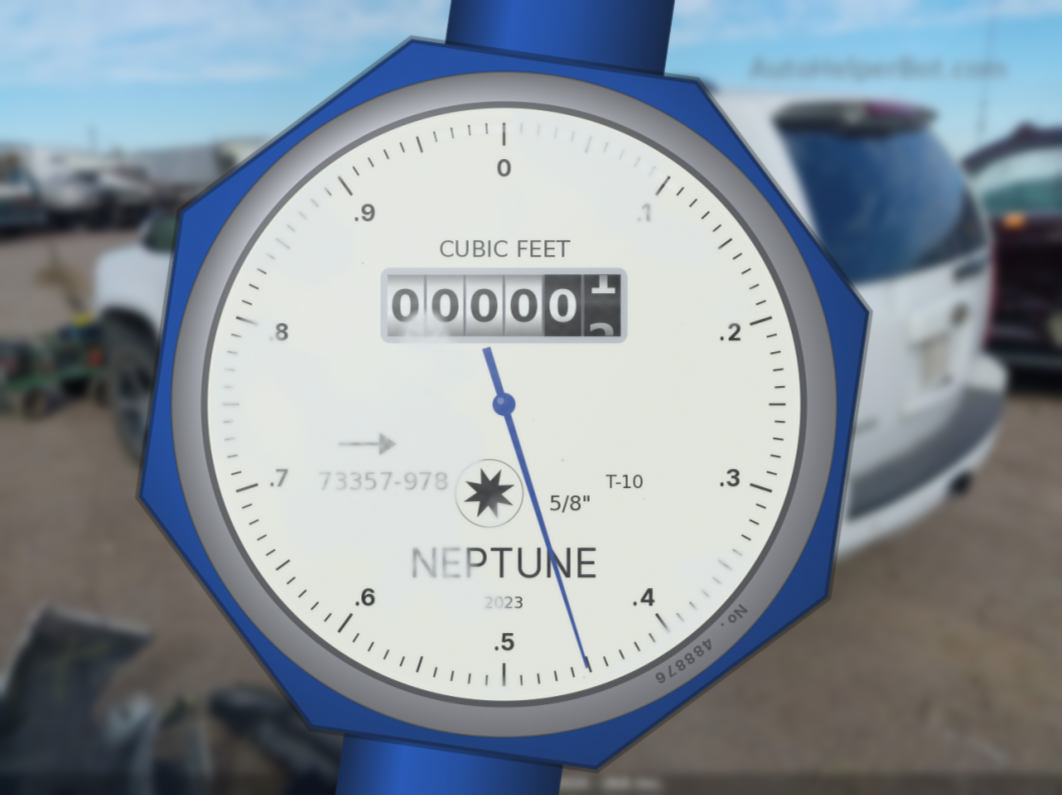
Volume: 1.45 ft³
